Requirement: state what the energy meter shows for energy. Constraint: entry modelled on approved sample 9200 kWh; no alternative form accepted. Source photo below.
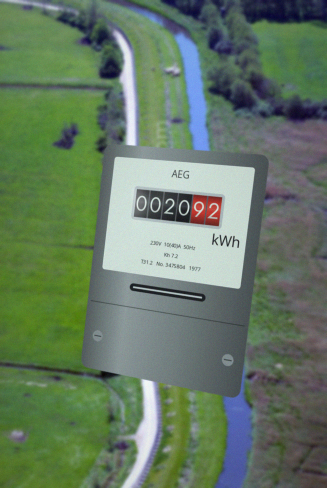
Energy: 20.92 kWh
